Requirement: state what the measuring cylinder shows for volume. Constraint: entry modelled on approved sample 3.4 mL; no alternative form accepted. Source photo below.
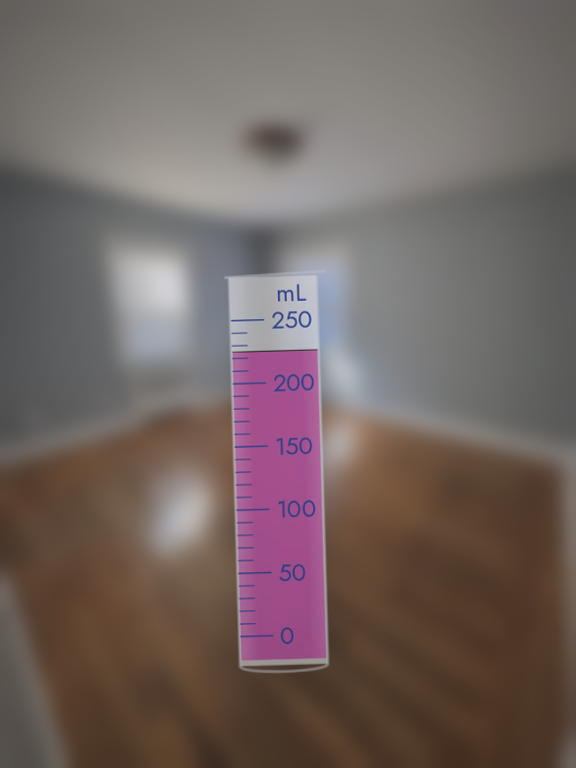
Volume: 225 mL
